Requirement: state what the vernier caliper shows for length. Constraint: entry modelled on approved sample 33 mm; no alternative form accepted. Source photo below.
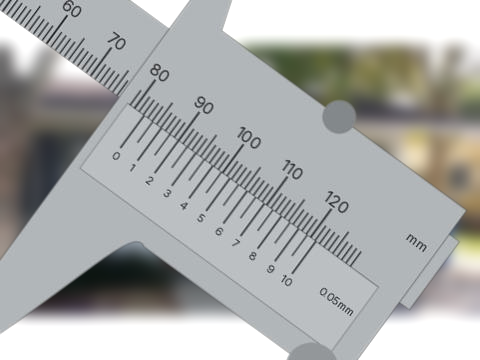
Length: 82.2 mm
